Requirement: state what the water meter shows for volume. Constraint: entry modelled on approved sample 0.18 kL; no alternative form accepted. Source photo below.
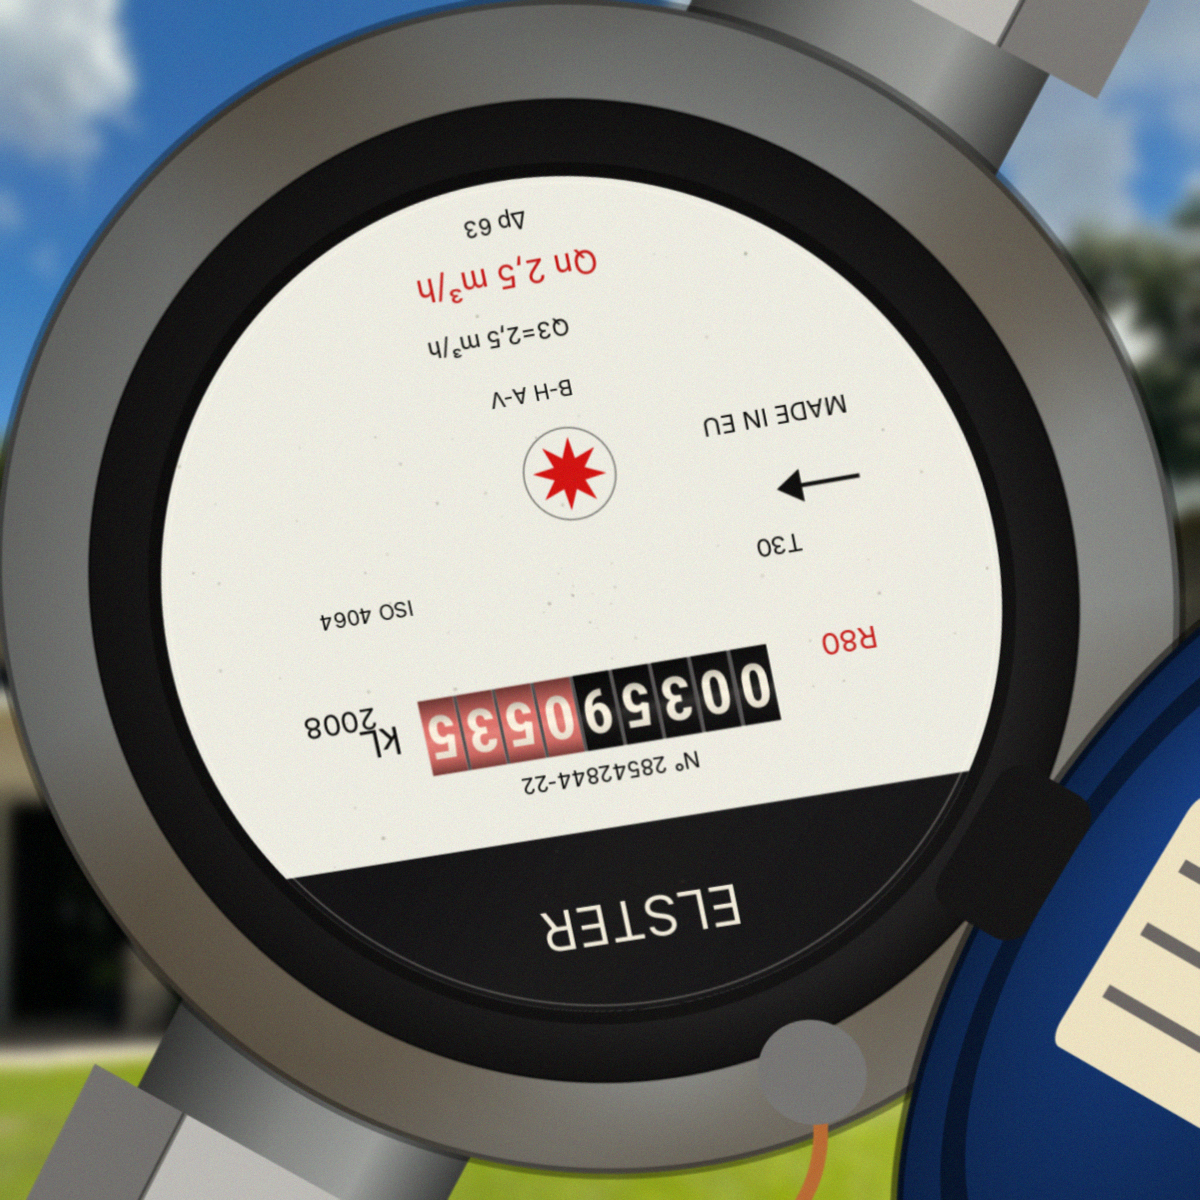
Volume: 359.0535 kL
